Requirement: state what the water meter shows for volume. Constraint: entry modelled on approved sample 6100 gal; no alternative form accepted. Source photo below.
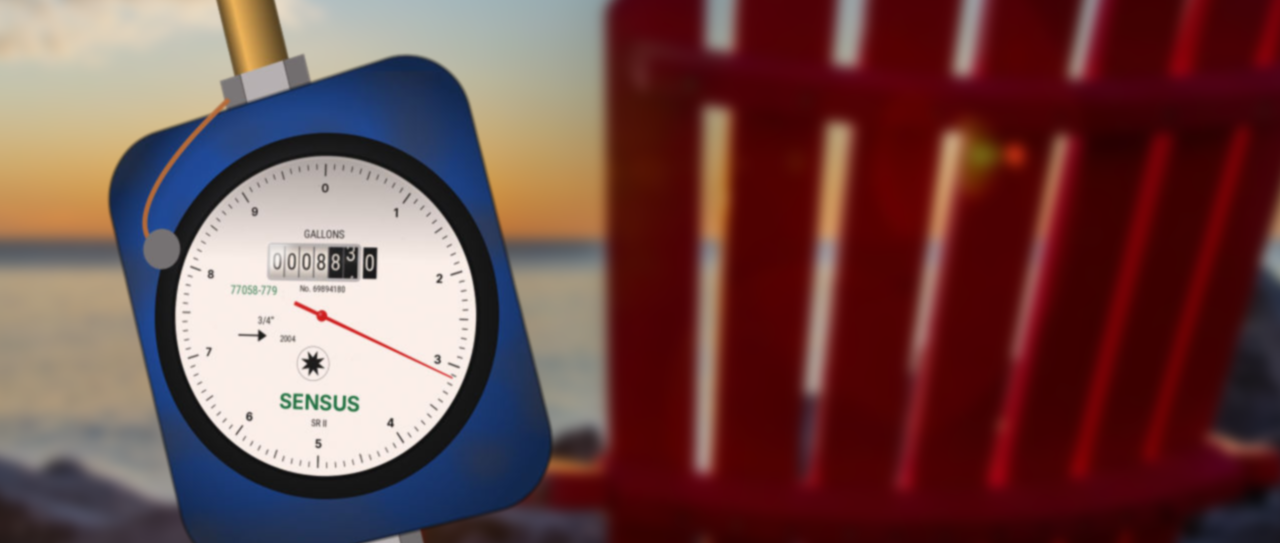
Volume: 8833.1 gal
